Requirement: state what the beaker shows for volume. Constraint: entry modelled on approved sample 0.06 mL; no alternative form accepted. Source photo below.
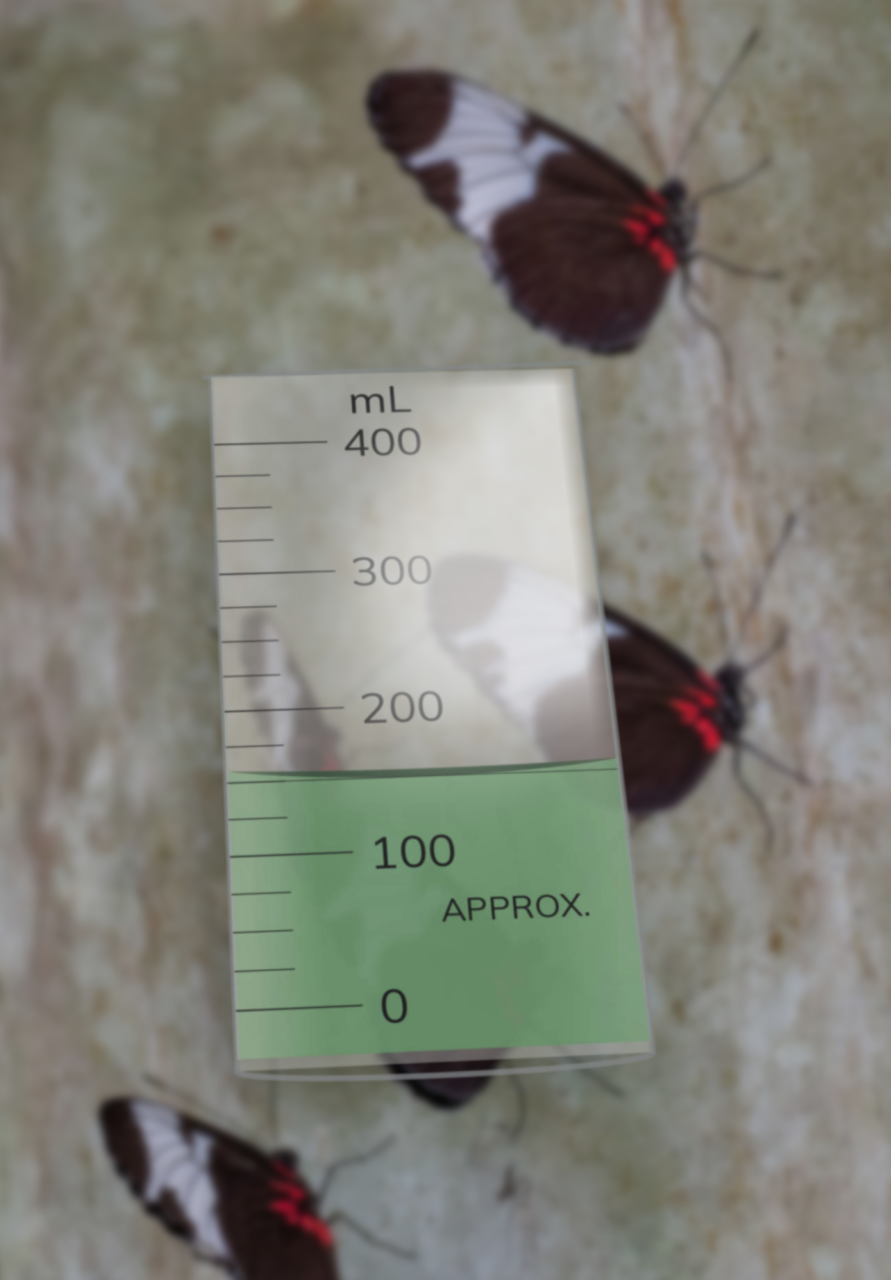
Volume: 150 mL
